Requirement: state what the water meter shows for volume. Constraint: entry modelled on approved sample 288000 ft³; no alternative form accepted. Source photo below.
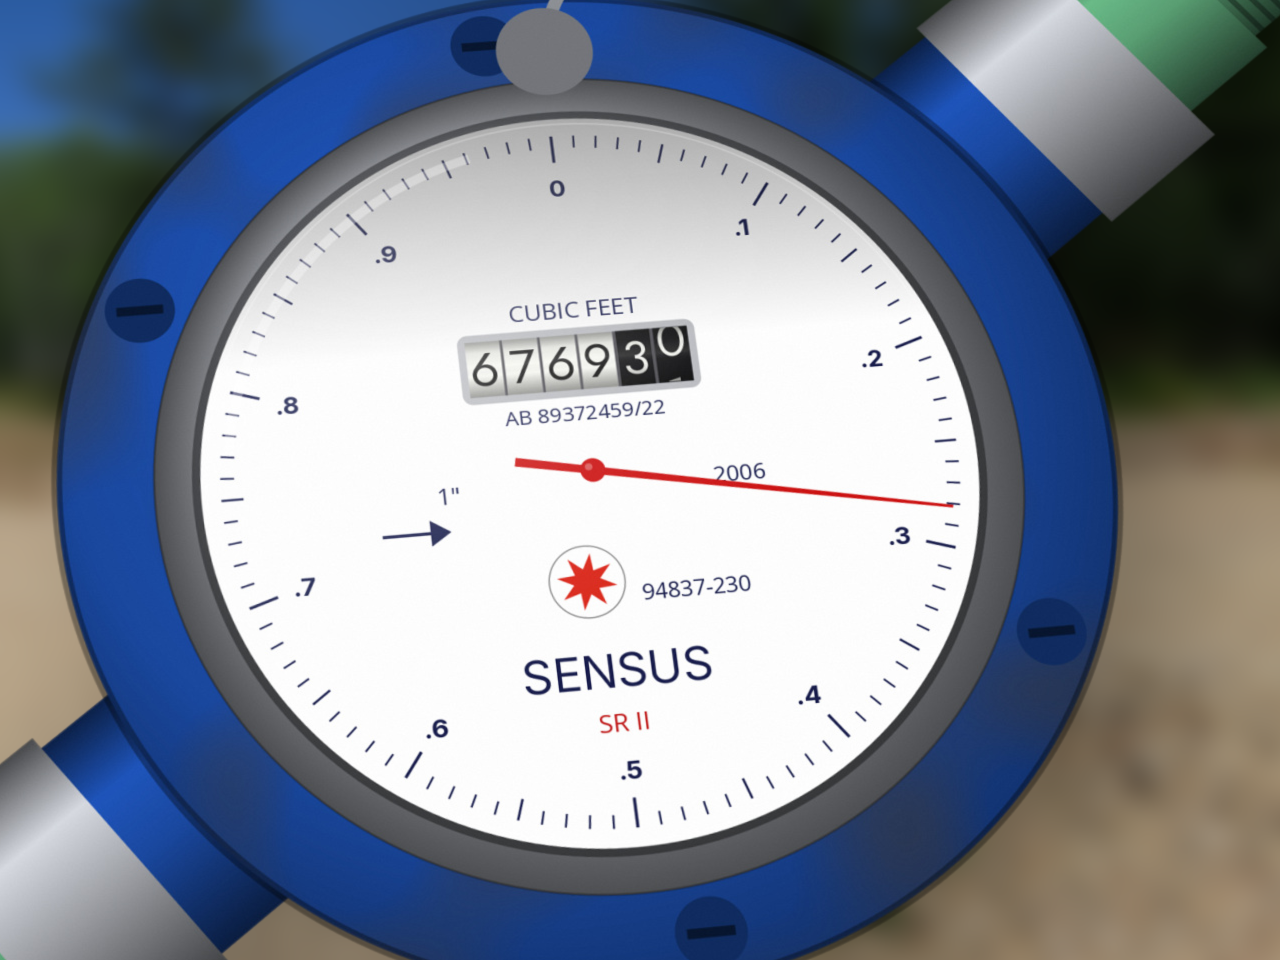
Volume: 676930.28 ft³
